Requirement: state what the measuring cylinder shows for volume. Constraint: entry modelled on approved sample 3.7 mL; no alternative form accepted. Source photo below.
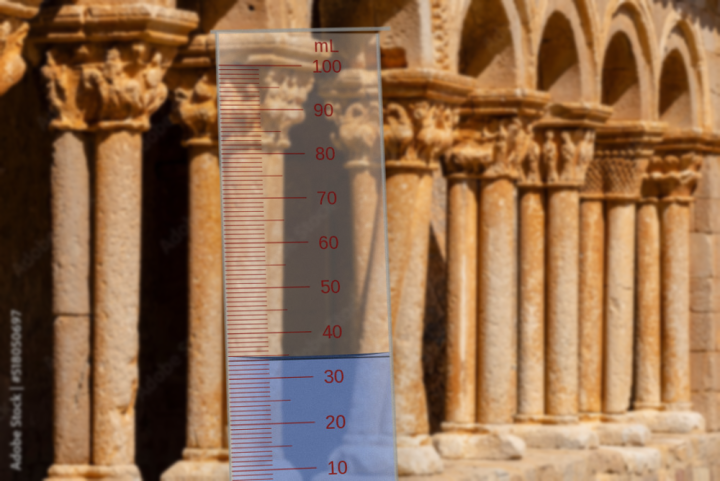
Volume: 34 mL
